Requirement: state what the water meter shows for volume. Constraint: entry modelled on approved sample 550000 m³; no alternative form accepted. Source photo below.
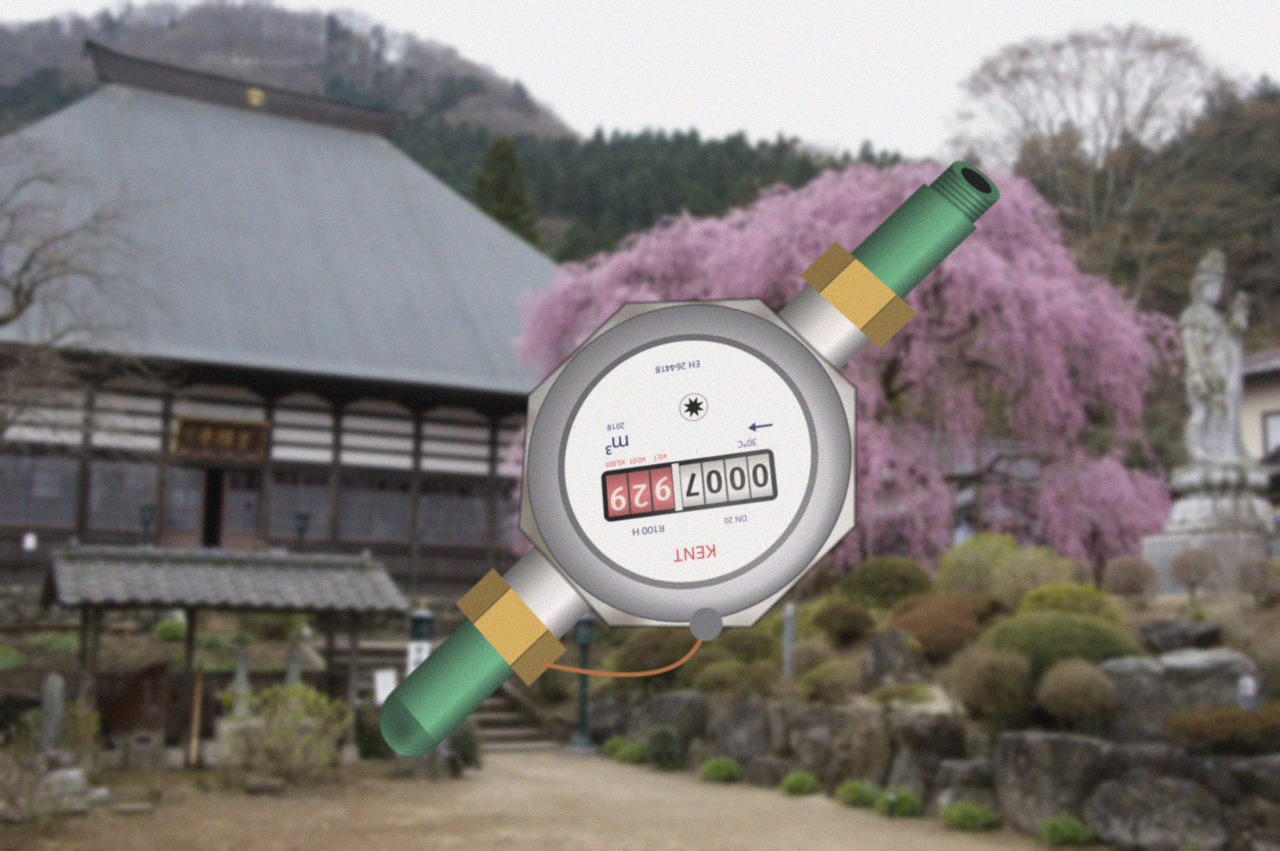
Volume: 7.929 m³
